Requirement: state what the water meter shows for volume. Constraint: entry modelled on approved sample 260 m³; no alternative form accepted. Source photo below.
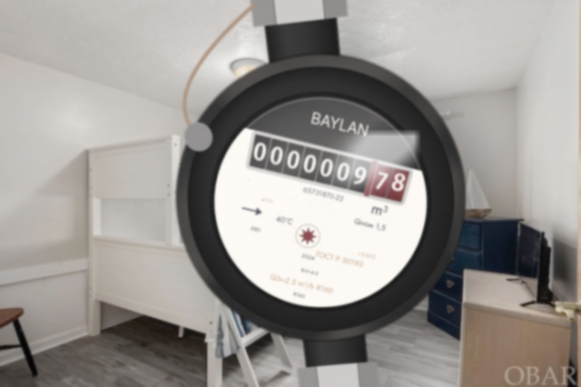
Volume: 9.78 m³
